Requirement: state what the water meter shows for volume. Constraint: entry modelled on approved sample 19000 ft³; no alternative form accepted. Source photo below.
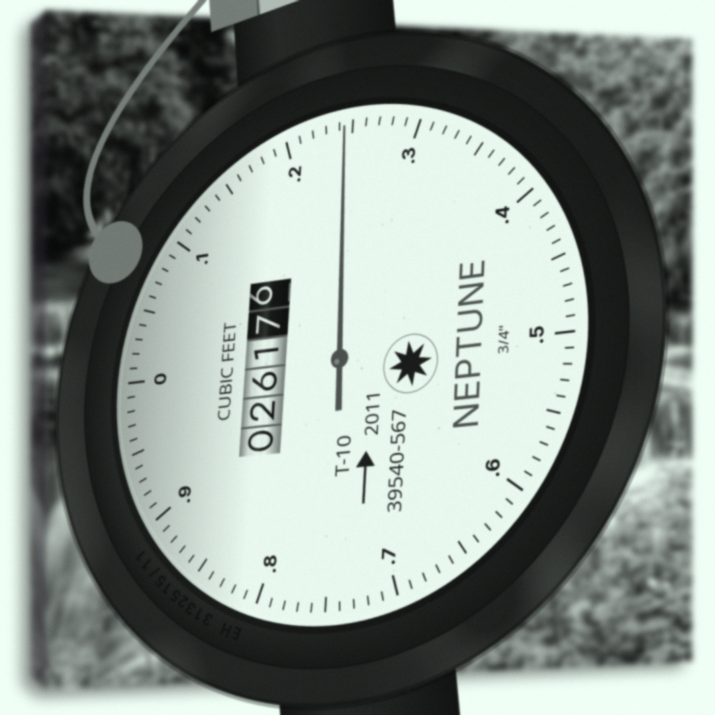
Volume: 26176.24 ft³
